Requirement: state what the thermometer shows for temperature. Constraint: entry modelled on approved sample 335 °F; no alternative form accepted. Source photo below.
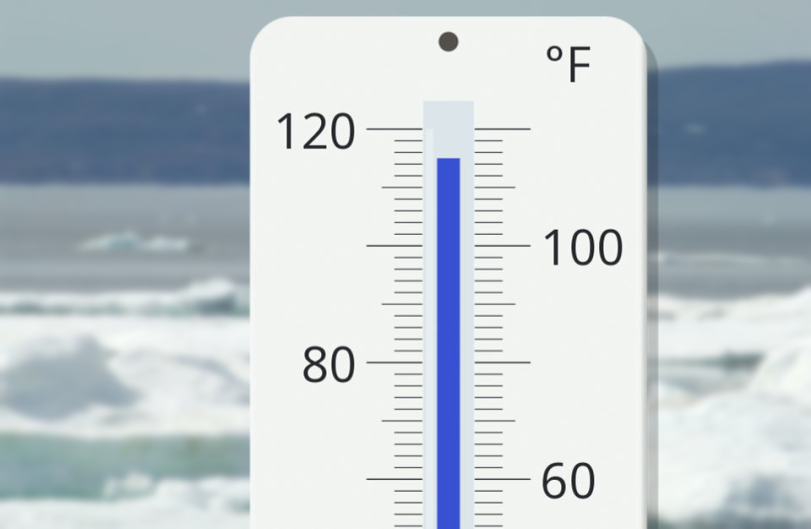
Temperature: 115 °F
